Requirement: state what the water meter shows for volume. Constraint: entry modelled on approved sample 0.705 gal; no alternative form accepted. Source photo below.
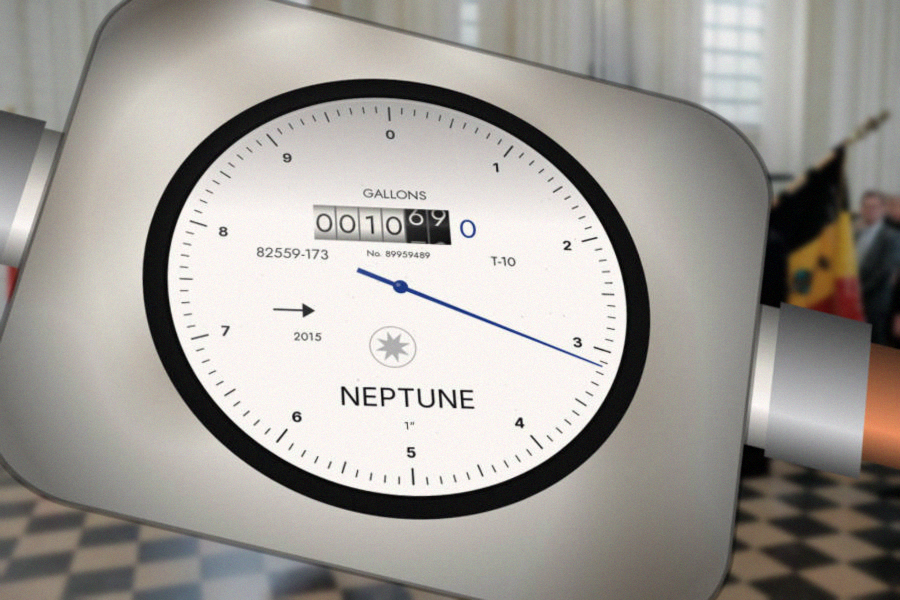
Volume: 10693.1 gal
